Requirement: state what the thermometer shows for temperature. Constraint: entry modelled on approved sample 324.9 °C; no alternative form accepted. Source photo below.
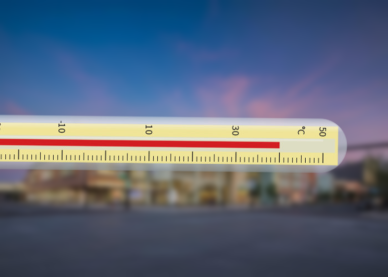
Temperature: 40 °C
